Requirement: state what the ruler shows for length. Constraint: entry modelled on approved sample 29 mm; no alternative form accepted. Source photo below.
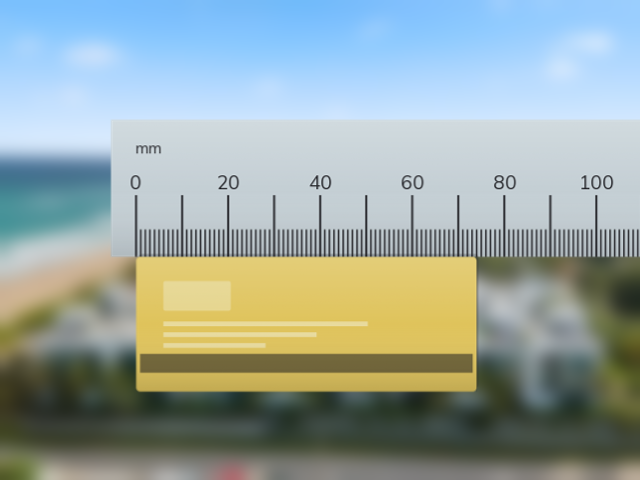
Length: 74 mm
